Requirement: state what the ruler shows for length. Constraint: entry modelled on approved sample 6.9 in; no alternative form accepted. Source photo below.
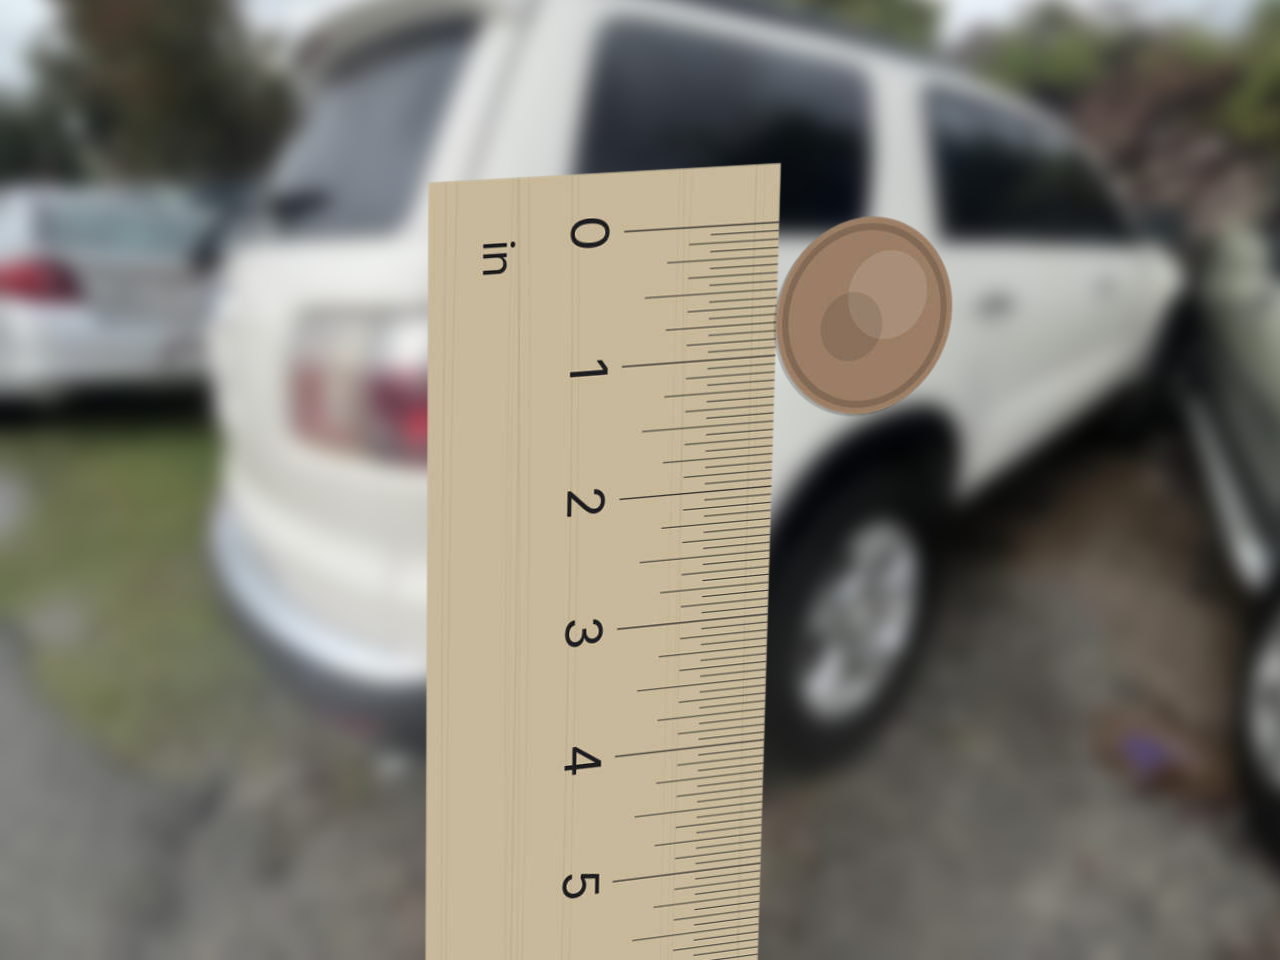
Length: 1.5 in
